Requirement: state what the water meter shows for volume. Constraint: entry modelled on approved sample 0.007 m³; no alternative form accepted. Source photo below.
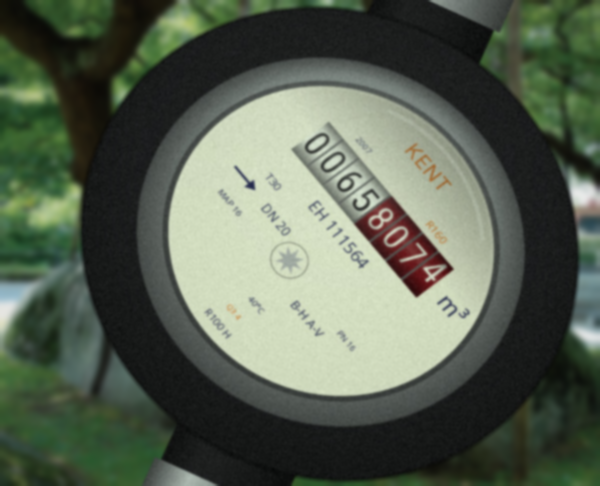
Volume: 65.8074 m³
